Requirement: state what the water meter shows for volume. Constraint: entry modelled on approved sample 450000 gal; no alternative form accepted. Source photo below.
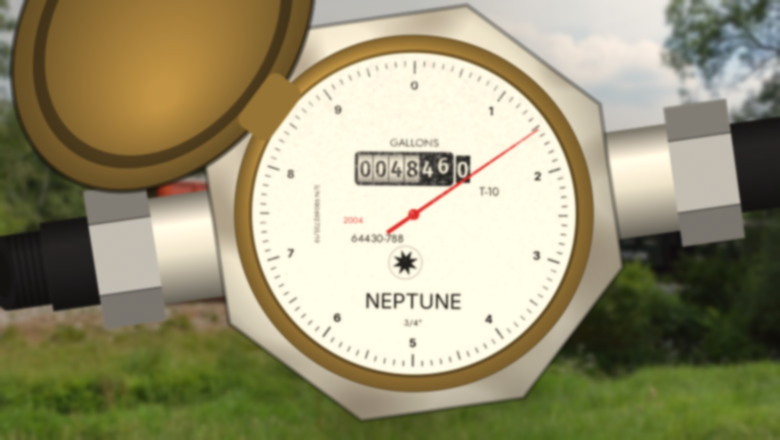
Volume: 48461.5 gal
